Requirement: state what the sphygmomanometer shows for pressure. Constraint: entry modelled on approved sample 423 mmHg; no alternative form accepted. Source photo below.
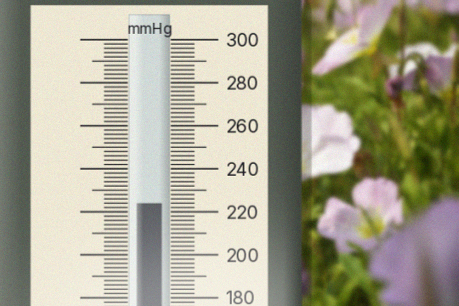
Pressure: 224 mmHg
